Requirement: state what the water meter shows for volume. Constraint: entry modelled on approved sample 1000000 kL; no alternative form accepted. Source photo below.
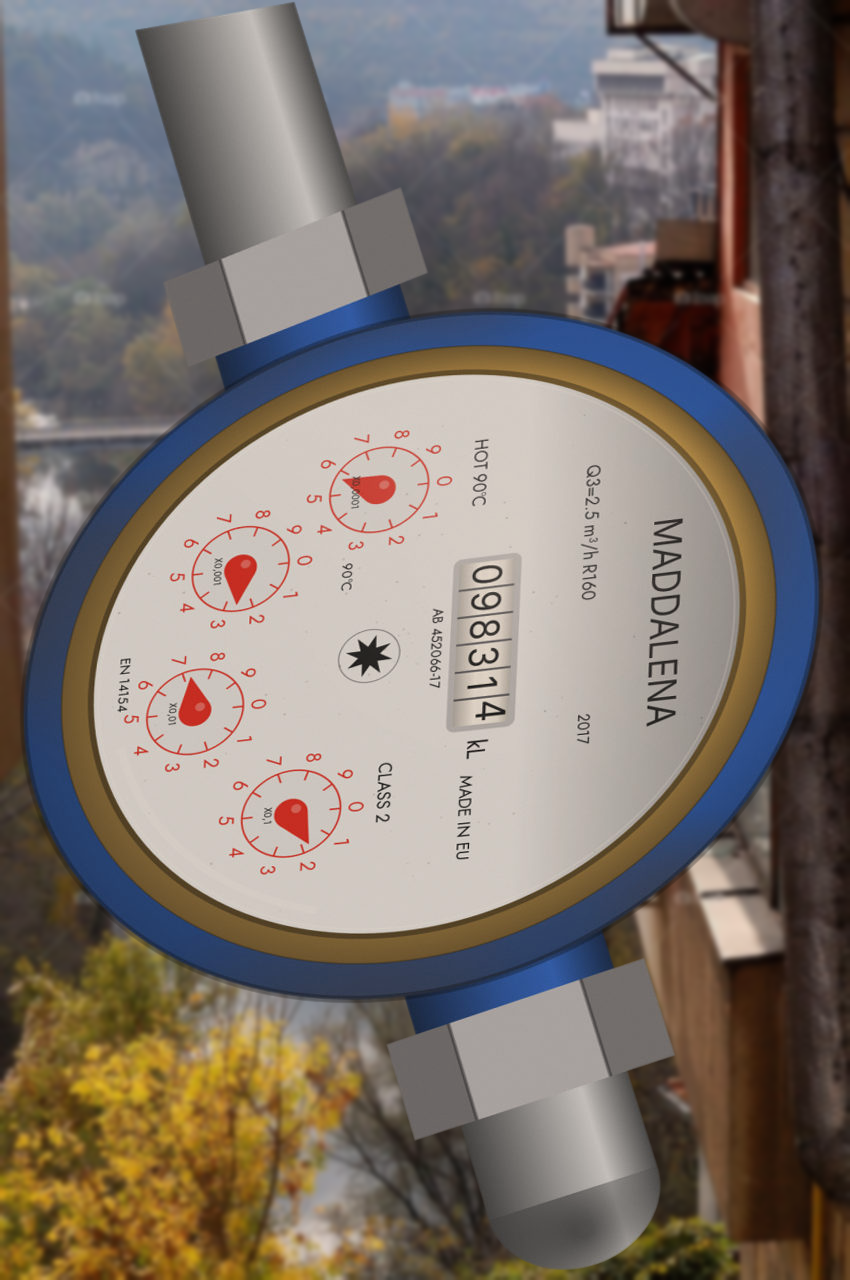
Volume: 98314.1725 kL
